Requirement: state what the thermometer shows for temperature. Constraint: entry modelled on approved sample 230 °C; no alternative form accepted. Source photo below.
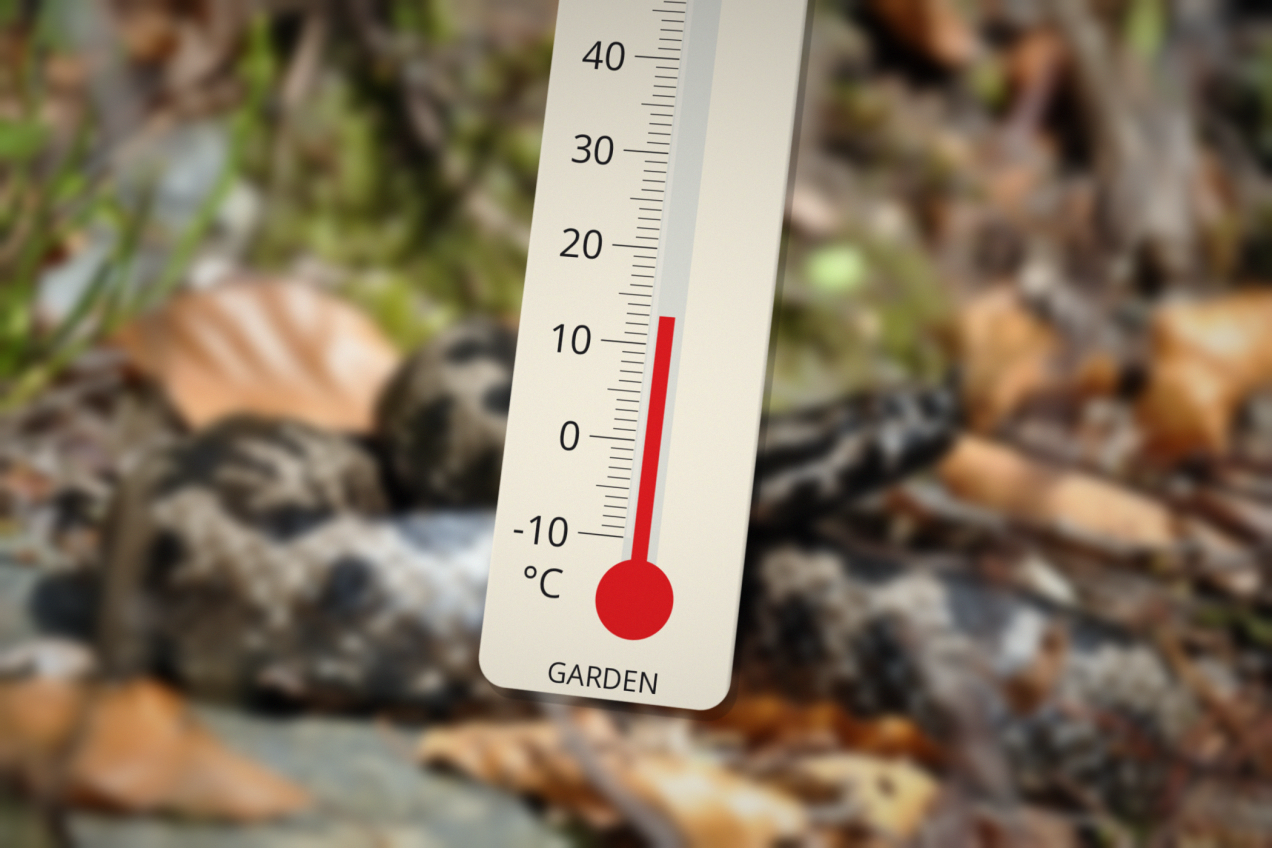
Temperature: 13 °C
